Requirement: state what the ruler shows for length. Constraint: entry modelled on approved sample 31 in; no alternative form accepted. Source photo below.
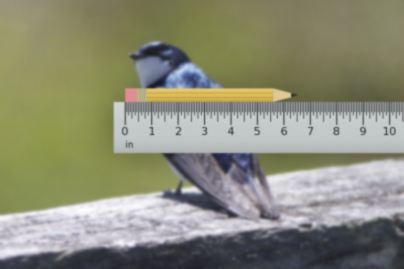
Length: 6.5 in
